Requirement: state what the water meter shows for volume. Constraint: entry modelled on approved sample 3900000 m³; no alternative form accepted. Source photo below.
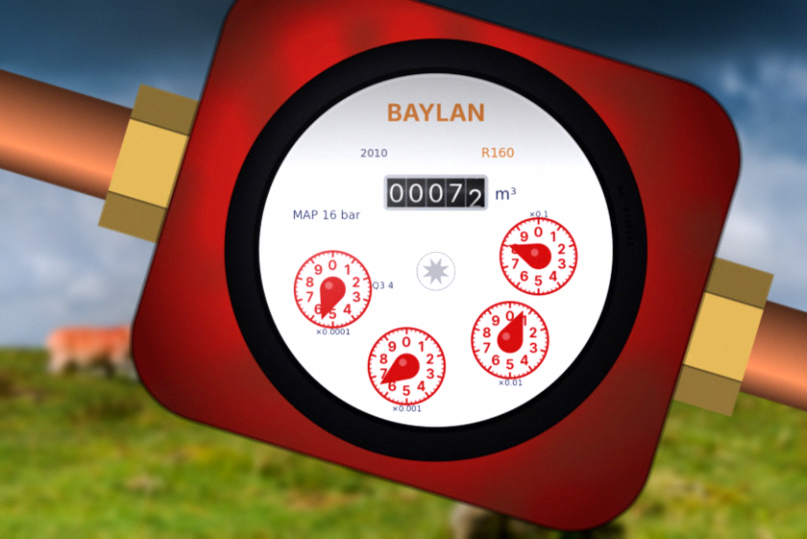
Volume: 71.8065 m³
